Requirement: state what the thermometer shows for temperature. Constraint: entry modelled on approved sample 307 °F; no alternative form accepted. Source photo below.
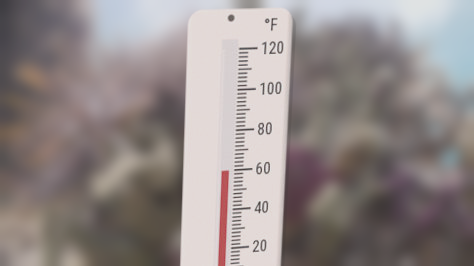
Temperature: 60 °F
